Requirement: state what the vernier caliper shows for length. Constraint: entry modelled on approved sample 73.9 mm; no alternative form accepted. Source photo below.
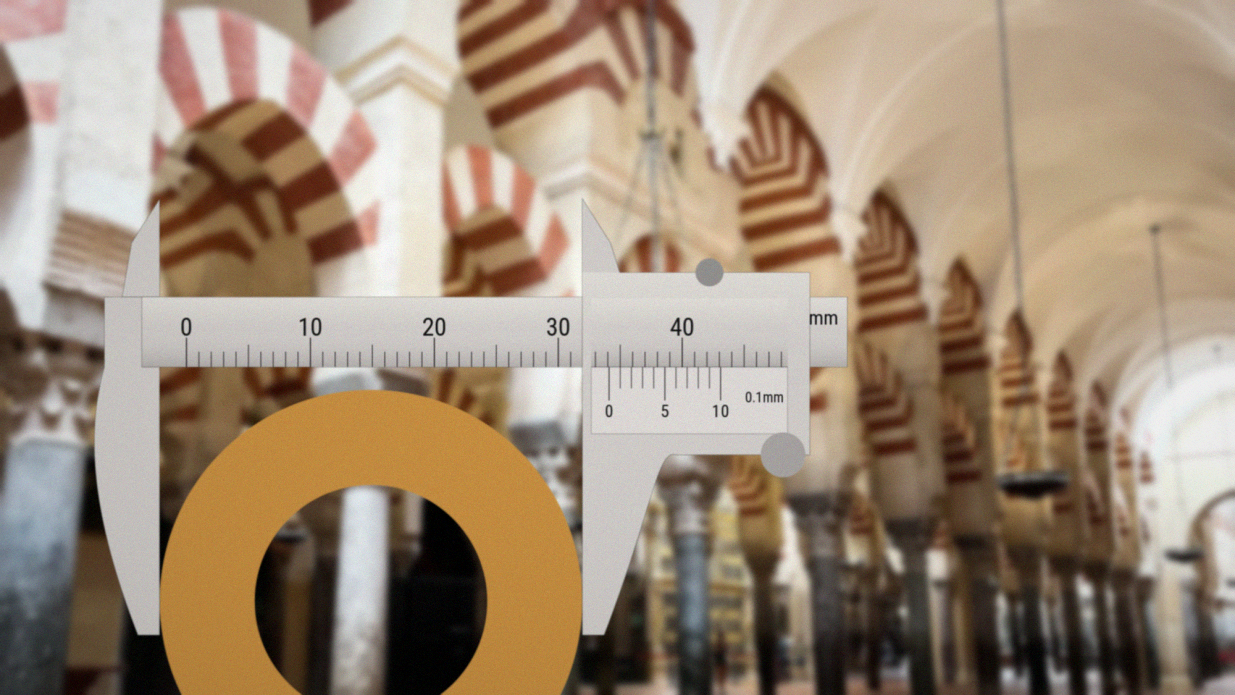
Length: 34.1 mm
